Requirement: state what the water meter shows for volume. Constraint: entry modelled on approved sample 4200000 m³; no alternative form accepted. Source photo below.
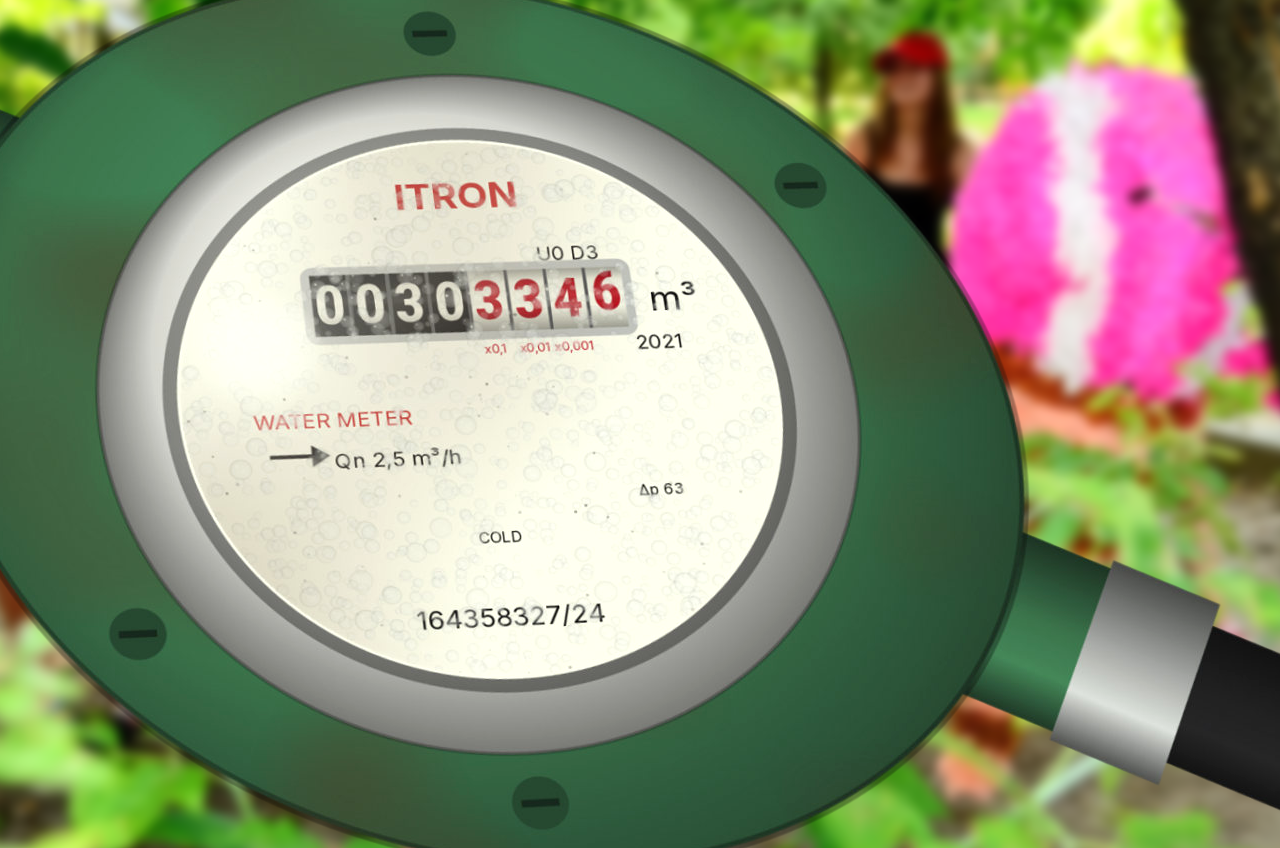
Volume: 30.3346 m³
